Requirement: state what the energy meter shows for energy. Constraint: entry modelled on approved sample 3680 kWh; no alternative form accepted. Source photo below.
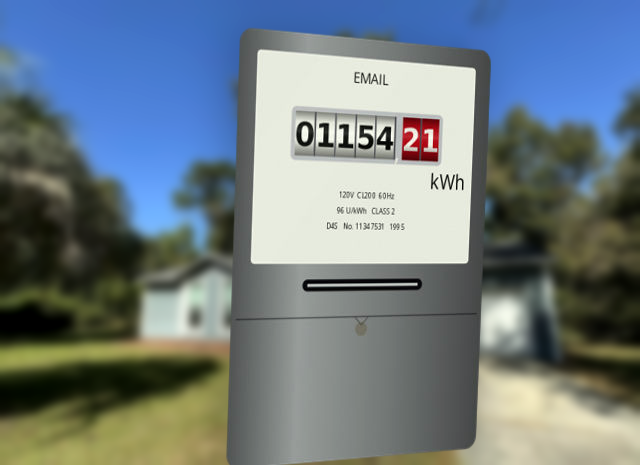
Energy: 1154.21 kWh
